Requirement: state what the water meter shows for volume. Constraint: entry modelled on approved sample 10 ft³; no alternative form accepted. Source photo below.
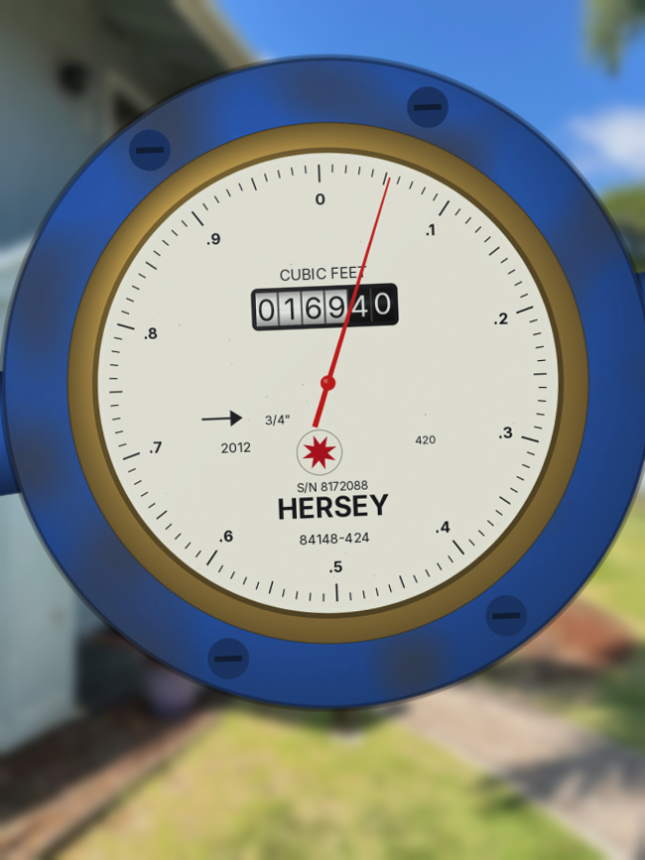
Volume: 16940.05 ft³
